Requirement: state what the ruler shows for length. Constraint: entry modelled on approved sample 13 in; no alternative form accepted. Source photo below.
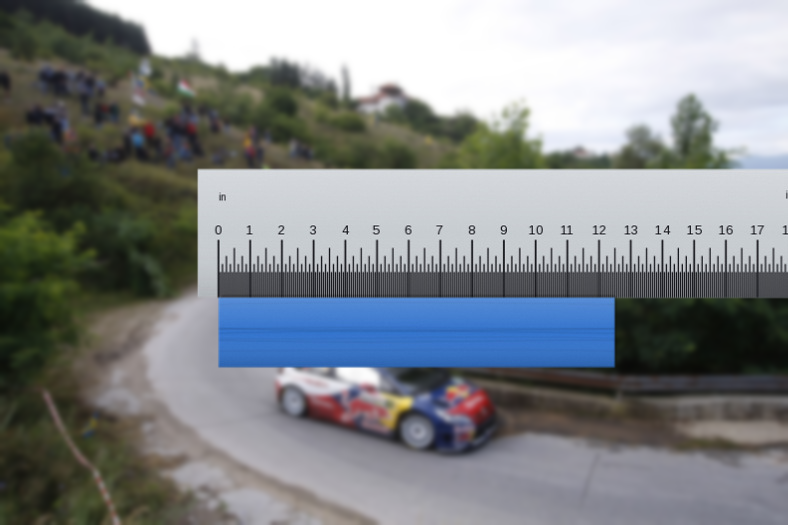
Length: 12.5 in
